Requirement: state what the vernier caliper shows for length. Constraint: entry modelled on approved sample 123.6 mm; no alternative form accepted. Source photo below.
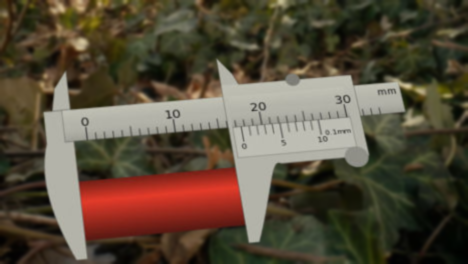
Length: 17.6 mm
